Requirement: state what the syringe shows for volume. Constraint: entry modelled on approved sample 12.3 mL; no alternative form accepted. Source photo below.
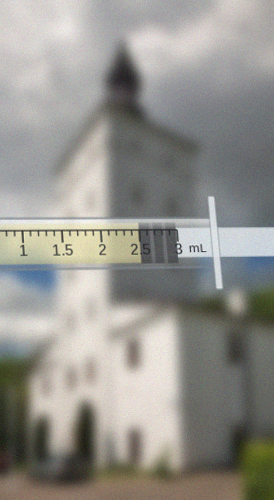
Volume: 2.5 mL
